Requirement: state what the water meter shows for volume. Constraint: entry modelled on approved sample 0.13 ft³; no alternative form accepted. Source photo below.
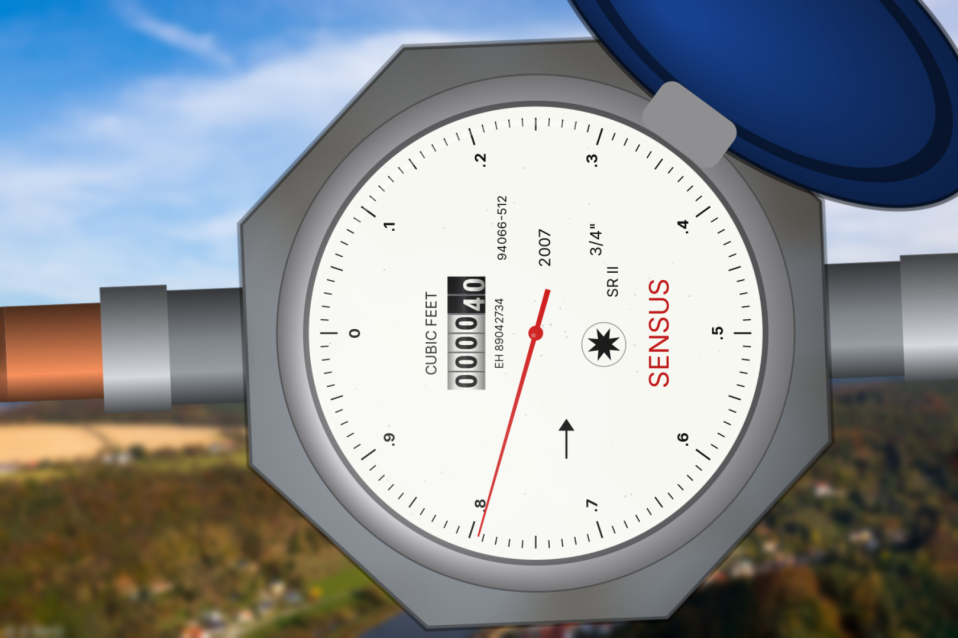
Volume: 39.79 ft³
